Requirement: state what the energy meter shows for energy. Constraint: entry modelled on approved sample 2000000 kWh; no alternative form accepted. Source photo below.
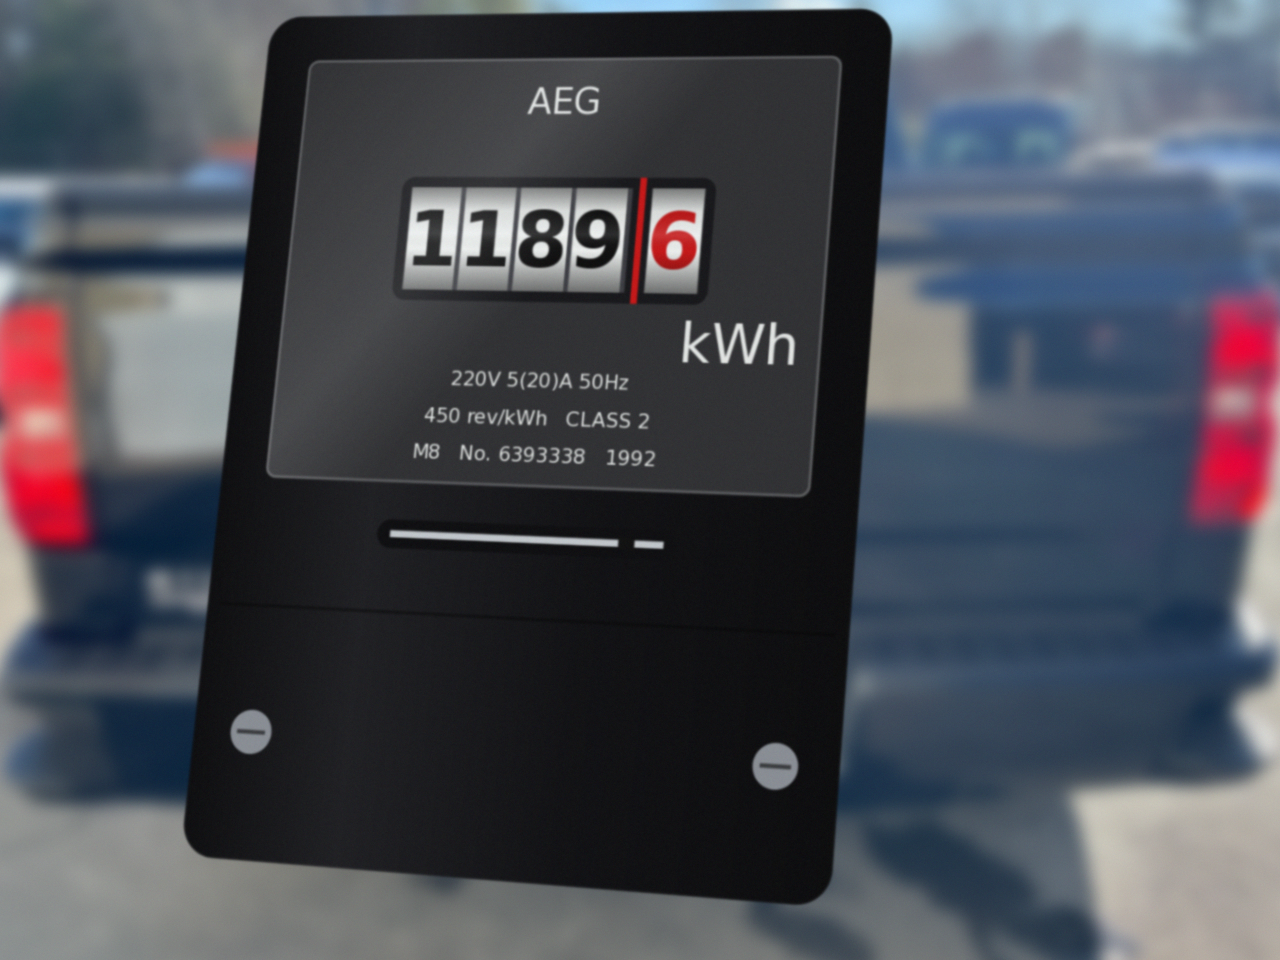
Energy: 1189.6 kWh
